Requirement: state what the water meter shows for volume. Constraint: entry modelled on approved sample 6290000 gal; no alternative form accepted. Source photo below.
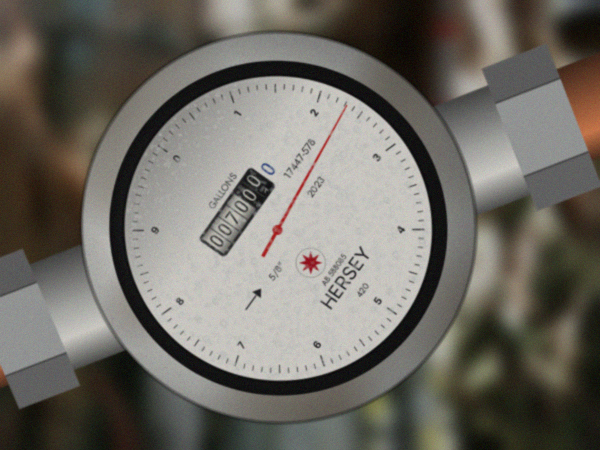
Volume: 70002.3 gal
